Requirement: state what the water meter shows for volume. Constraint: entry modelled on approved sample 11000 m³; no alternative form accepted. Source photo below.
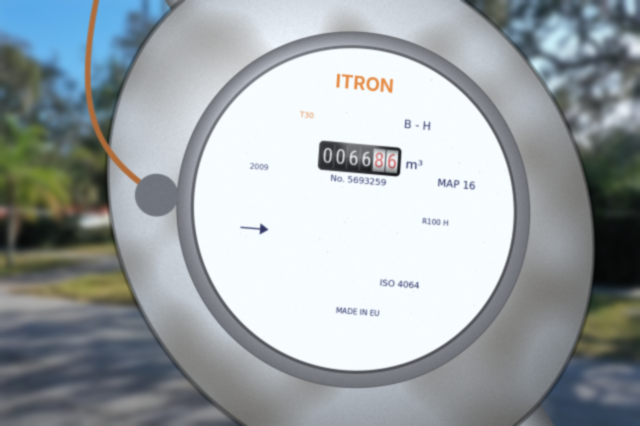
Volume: 66.86 m³
